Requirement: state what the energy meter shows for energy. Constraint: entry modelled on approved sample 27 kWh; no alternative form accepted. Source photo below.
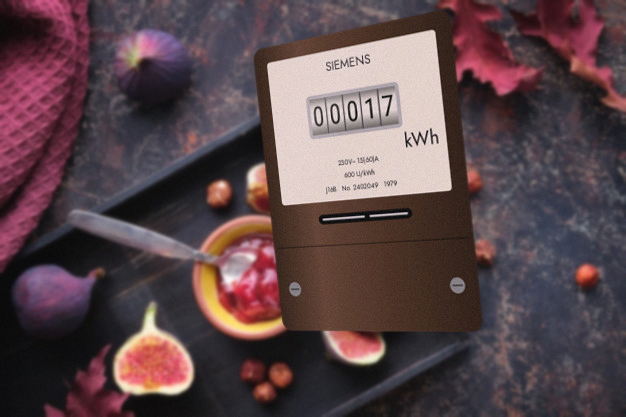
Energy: 17 kWh
